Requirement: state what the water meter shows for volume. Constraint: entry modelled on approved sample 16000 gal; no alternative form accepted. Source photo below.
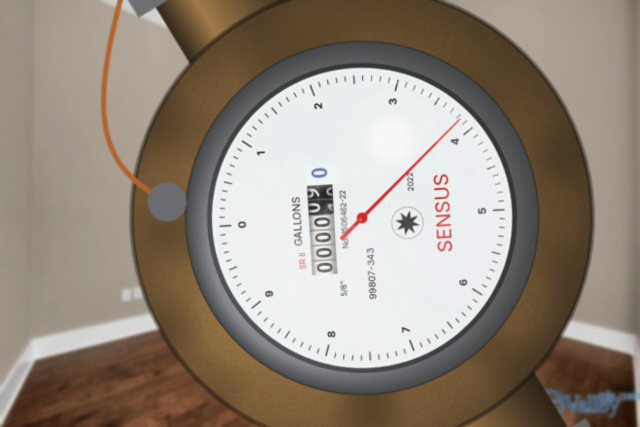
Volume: 93.8 gal
